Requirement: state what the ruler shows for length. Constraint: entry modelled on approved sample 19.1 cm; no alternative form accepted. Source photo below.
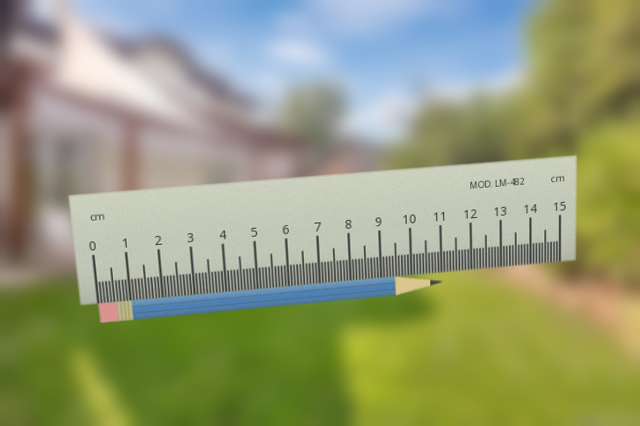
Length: 11 cm
